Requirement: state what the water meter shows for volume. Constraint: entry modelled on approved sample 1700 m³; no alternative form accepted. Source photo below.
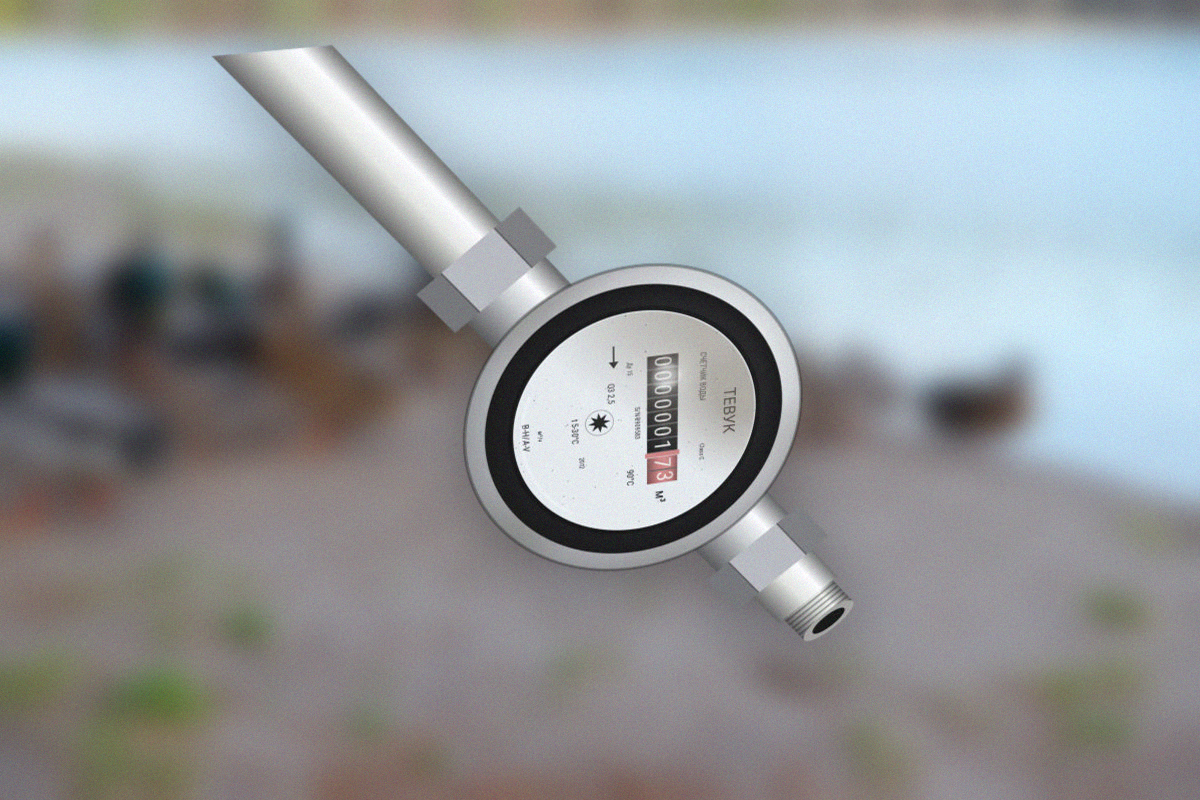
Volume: 1.73 m³
